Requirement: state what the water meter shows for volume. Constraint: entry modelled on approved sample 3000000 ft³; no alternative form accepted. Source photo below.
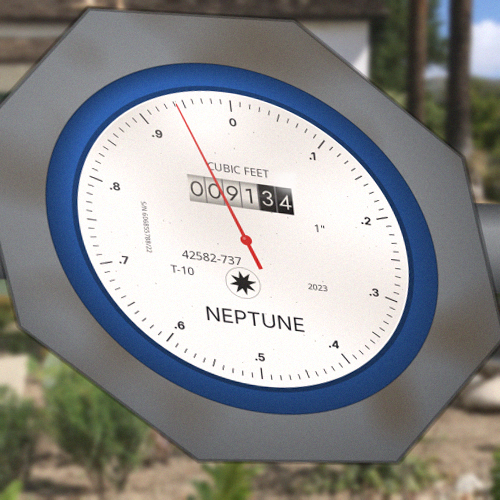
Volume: 9133.94 ft³
